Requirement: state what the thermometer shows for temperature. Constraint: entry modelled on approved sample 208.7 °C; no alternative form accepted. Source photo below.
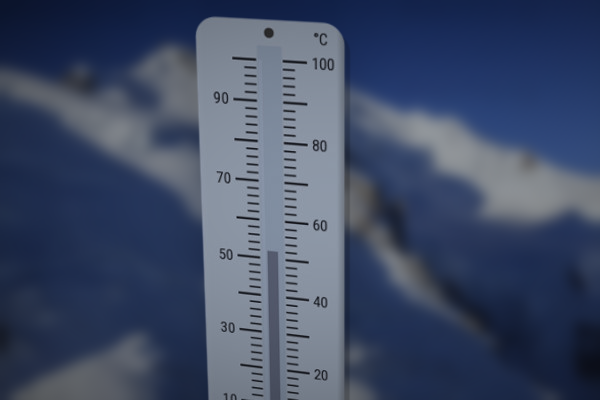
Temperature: 52 °C
